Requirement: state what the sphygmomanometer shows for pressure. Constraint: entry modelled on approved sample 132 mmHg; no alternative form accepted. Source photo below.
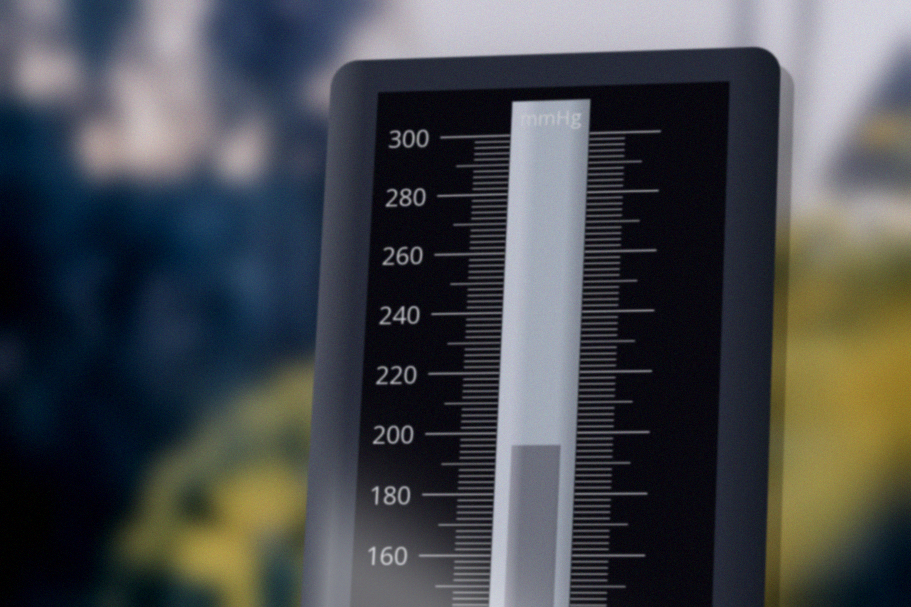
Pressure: 196 mmHg
